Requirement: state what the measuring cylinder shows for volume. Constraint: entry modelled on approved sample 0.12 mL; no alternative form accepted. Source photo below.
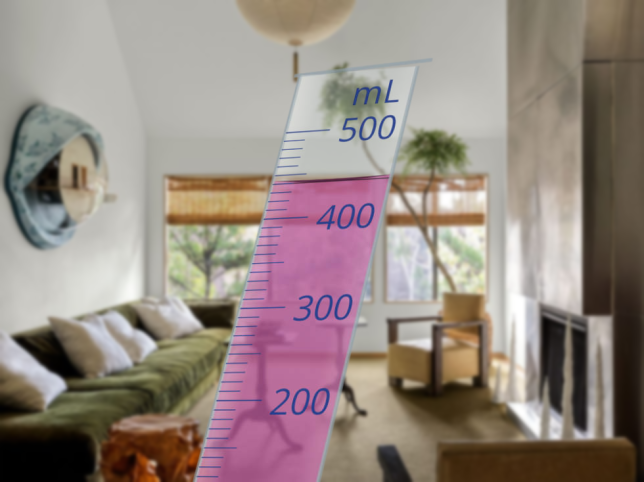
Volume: 440 mL
